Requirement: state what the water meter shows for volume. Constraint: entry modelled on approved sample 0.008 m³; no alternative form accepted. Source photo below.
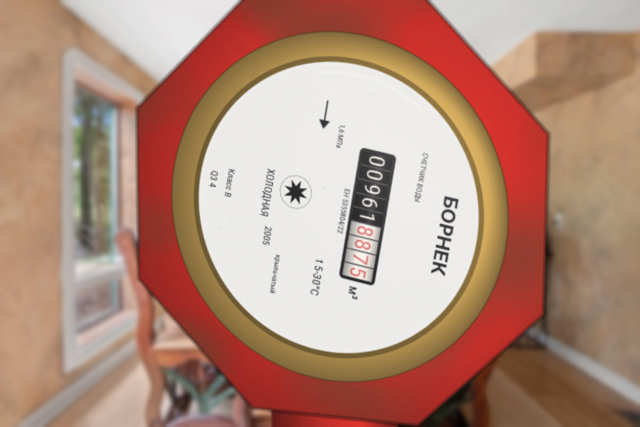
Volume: 961.8875 m³
